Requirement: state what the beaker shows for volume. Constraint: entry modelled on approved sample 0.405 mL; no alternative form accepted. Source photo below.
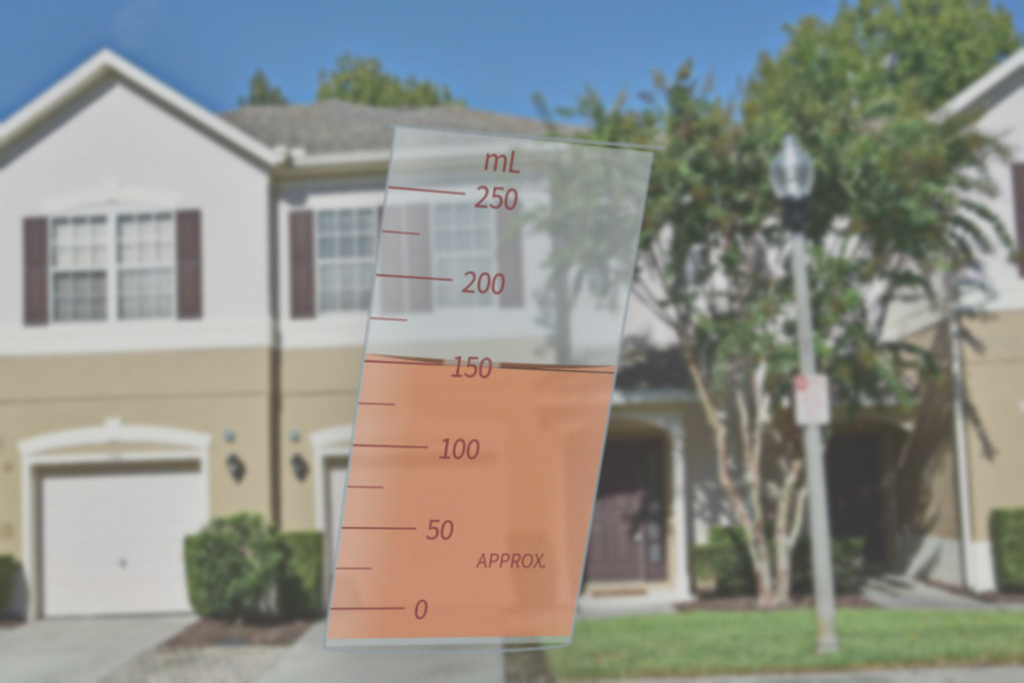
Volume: 150 mL
